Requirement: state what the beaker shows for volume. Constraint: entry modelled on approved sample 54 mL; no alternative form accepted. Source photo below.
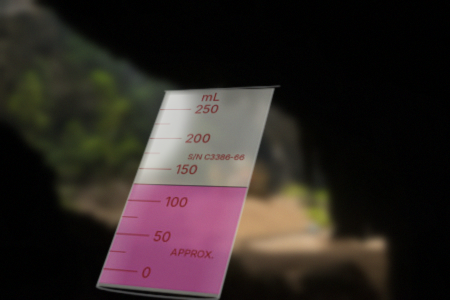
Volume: 125 mL
